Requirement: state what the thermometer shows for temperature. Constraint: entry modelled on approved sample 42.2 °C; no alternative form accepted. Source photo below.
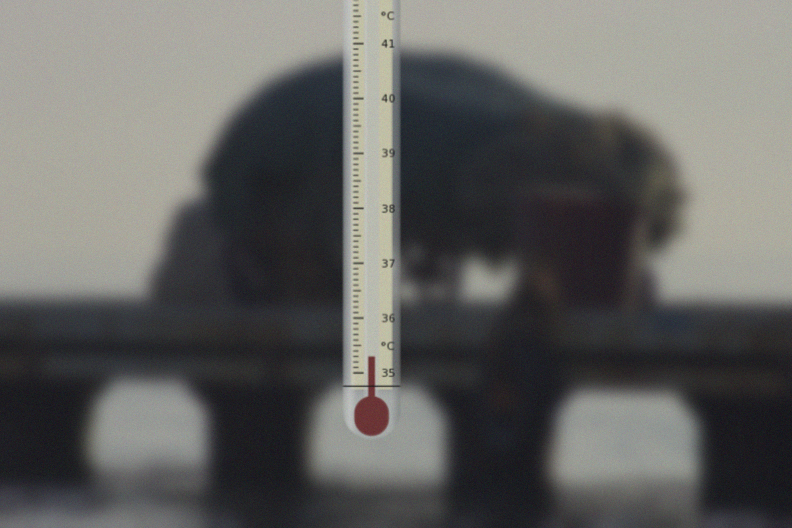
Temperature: 35.3 °C
